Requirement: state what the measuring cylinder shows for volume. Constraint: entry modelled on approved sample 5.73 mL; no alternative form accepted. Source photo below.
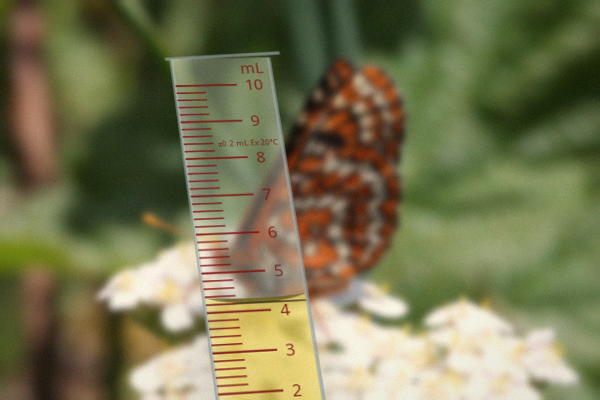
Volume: 4.2 mL
